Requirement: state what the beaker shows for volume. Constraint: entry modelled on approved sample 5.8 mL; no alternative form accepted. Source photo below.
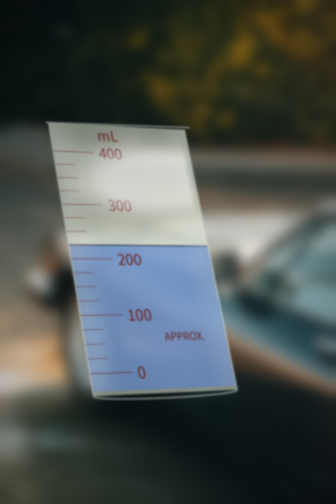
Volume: 225 mL
